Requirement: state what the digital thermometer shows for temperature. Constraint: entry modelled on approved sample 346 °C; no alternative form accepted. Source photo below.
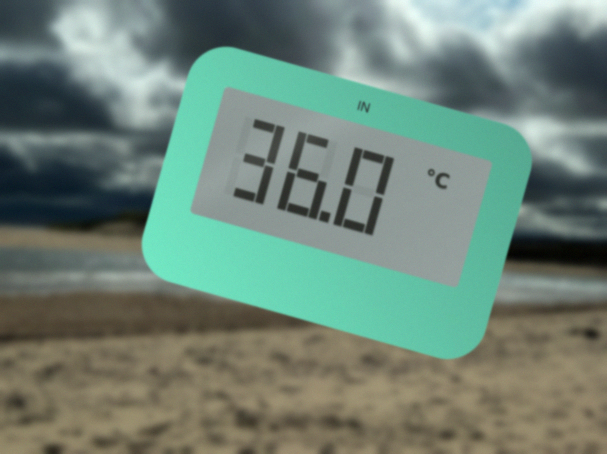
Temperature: 36.0 °C
